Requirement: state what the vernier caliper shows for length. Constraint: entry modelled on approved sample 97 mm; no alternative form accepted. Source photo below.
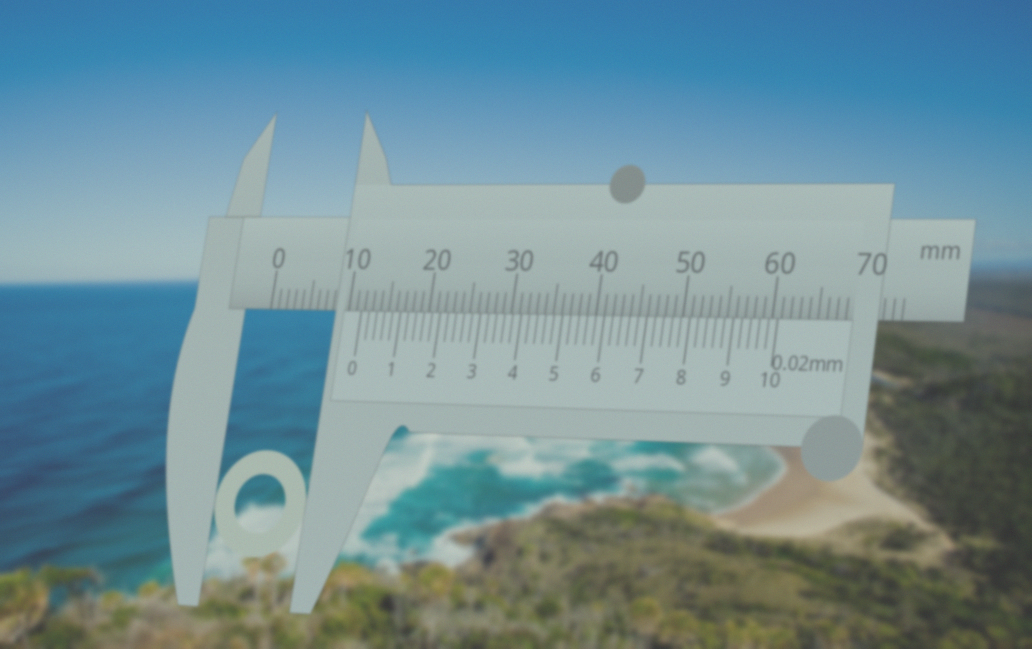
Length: 11.6 mm
